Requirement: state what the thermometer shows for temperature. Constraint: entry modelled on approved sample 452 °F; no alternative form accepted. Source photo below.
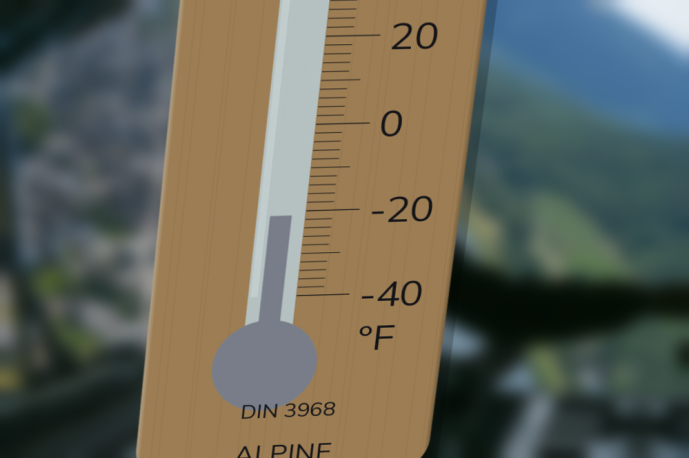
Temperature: -21 °F
